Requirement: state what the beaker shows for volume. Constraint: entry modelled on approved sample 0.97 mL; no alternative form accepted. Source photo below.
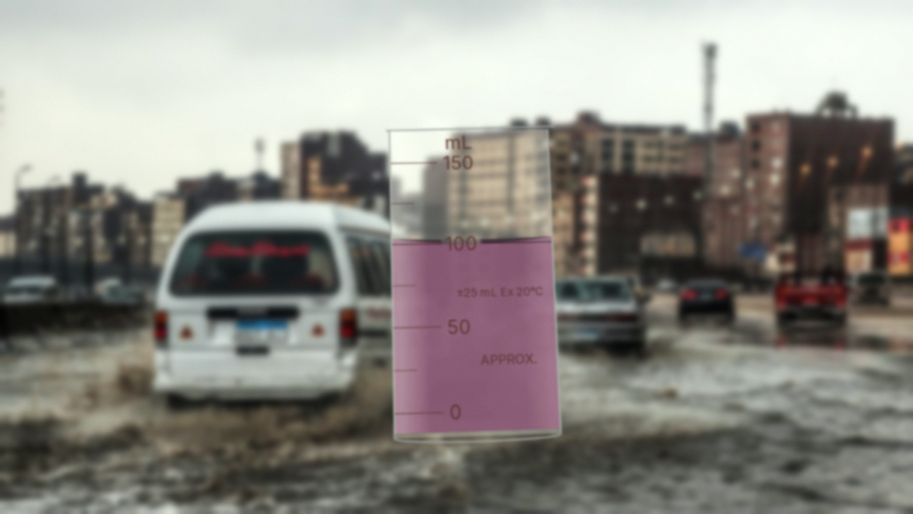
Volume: 100 mL
